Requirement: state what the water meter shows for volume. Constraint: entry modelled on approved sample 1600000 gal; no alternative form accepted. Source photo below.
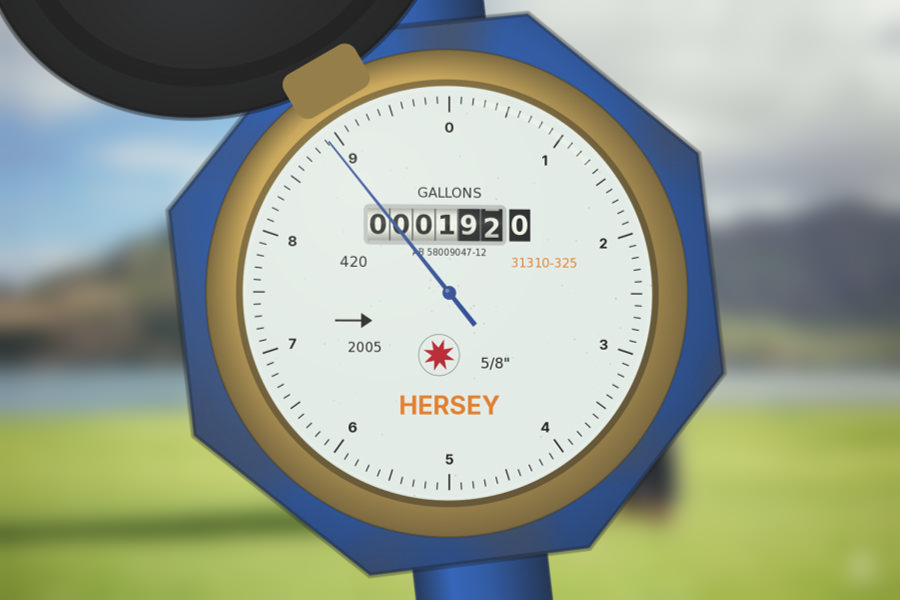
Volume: 1918.9 gal
